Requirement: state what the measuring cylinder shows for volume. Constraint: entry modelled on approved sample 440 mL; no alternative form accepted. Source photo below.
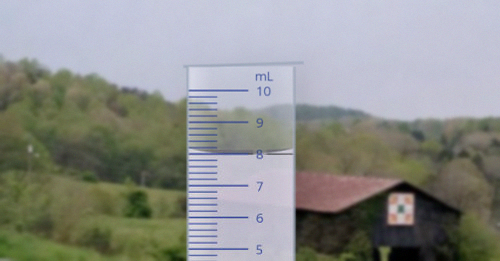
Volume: 8 mL
